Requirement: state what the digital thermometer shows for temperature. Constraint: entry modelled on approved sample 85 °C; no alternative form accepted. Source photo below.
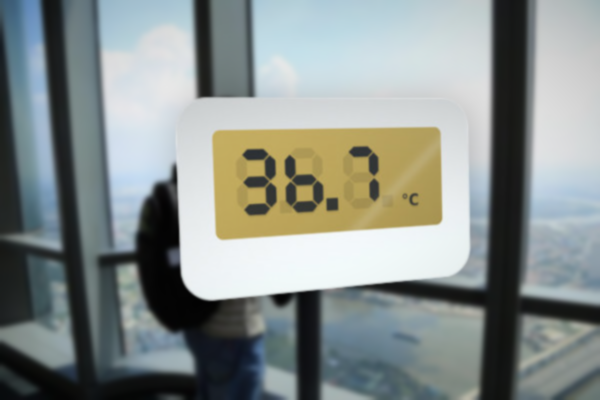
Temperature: 36.7 °C
